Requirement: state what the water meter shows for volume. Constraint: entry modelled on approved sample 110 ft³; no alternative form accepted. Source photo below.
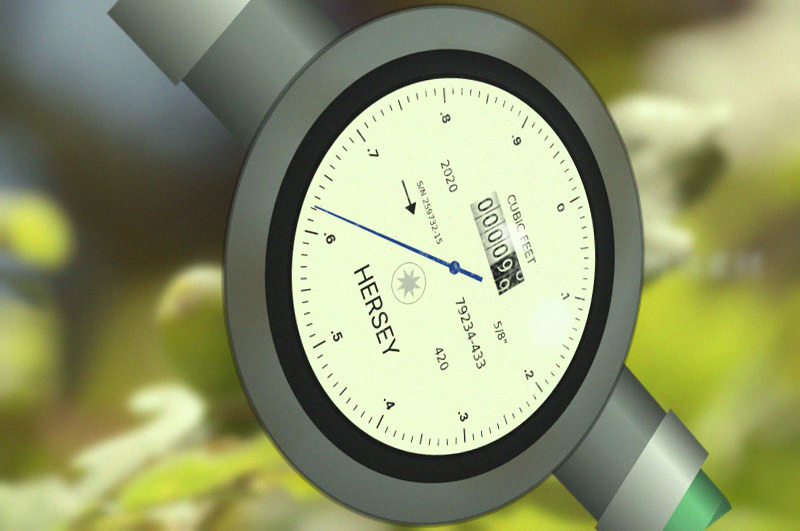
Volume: 98.62 ft³
